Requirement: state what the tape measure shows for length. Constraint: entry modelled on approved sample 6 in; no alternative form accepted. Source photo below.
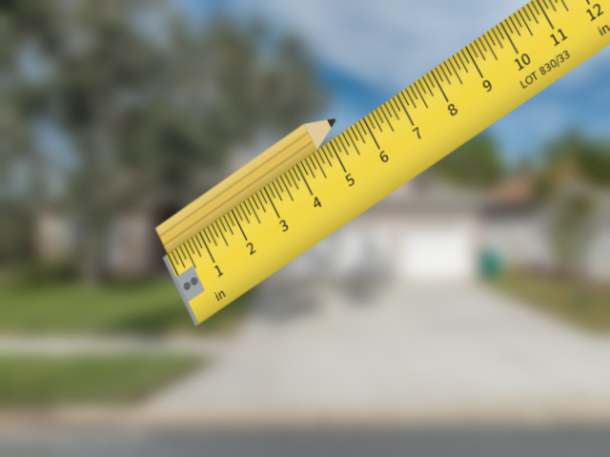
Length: 5.375 in
